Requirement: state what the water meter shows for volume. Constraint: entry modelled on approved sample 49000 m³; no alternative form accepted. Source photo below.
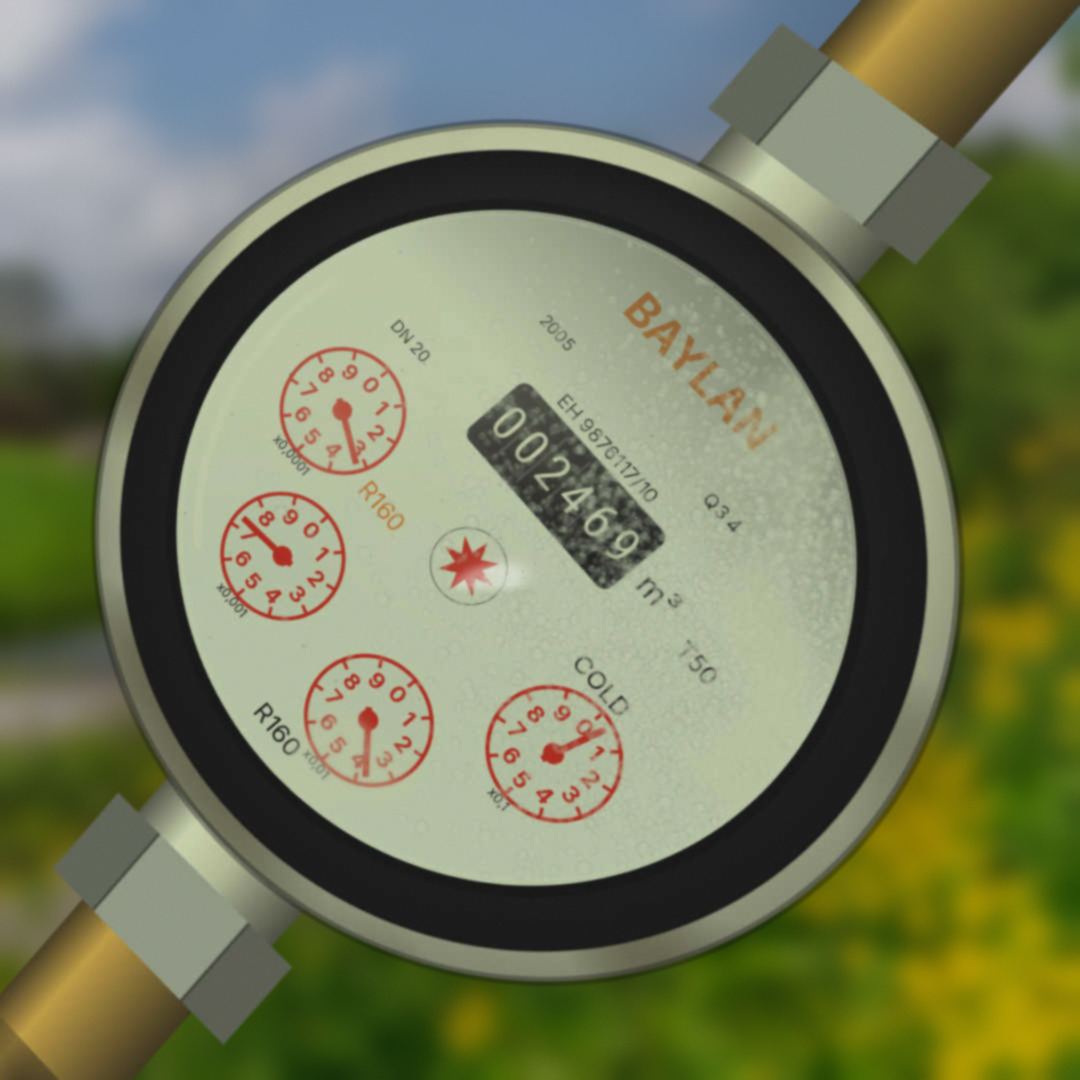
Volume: 2469.0373 m³
